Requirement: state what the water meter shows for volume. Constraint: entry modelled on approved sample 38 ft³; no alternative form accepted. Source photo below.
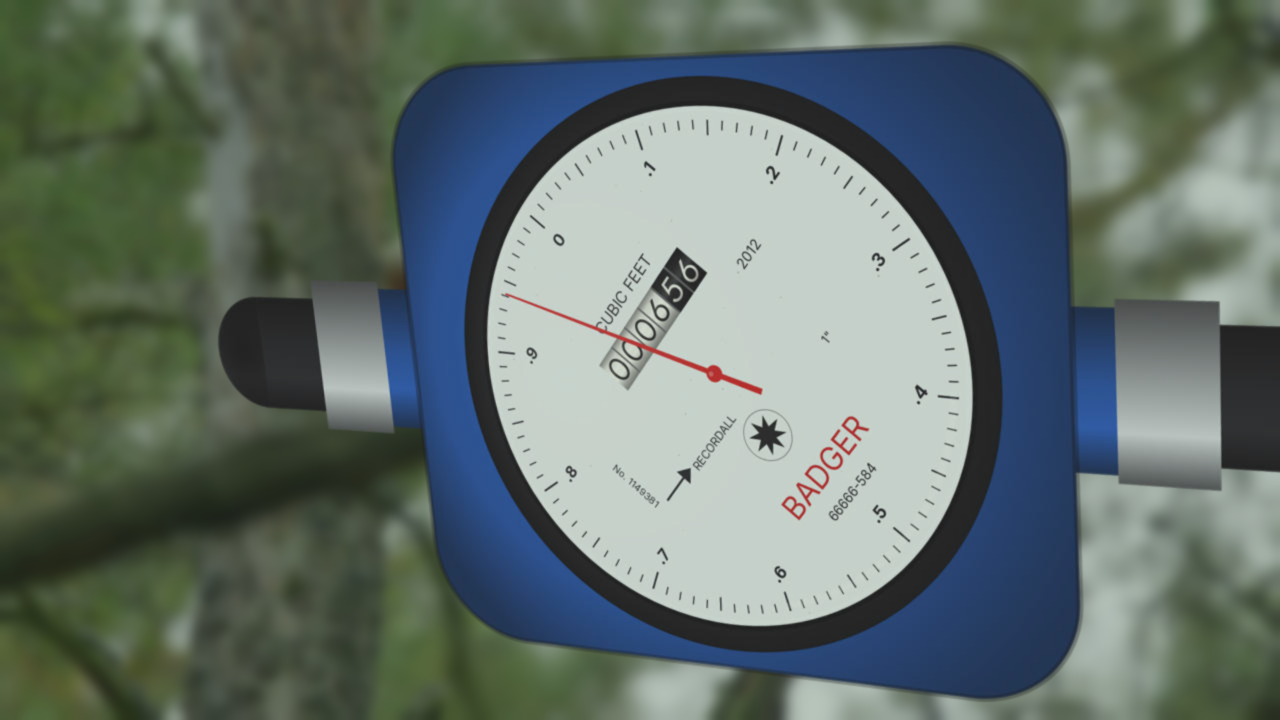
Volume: 655.94 ft³
